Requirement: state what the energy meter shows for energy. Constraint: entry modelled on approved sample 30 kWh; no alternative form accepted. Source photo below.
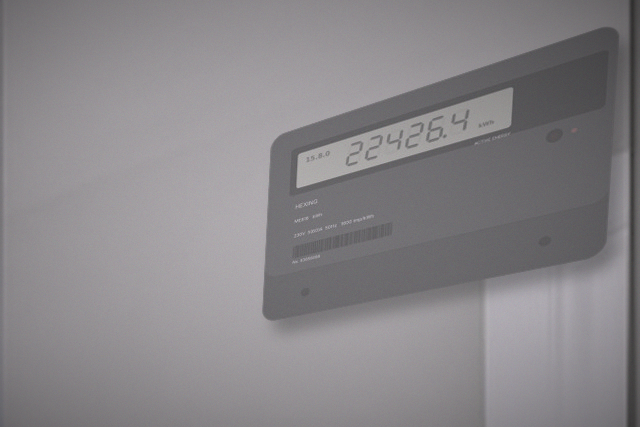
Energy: 22426.4 kWh
